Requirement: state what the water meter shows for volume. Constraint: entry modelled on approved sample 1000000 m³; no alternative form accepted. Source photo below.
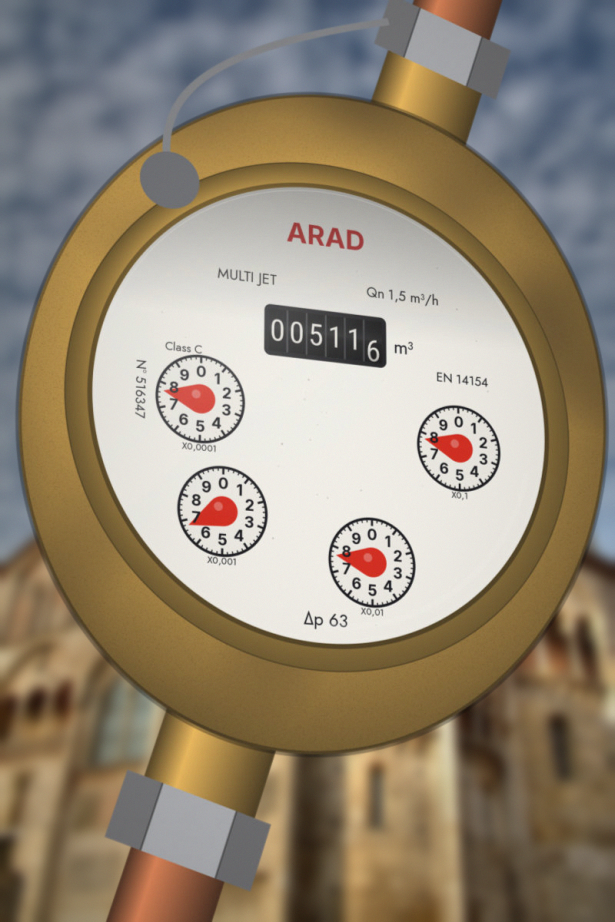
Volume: 5115.7767 m³
